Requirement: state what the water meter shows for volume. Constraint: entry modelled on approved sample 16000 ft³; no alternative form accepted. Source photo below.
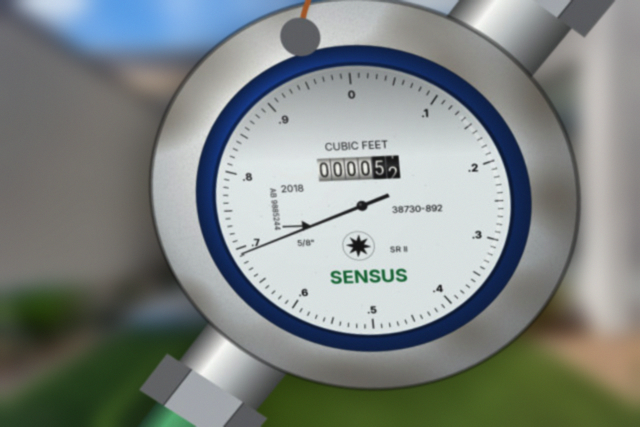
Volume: 51.69 ft³
